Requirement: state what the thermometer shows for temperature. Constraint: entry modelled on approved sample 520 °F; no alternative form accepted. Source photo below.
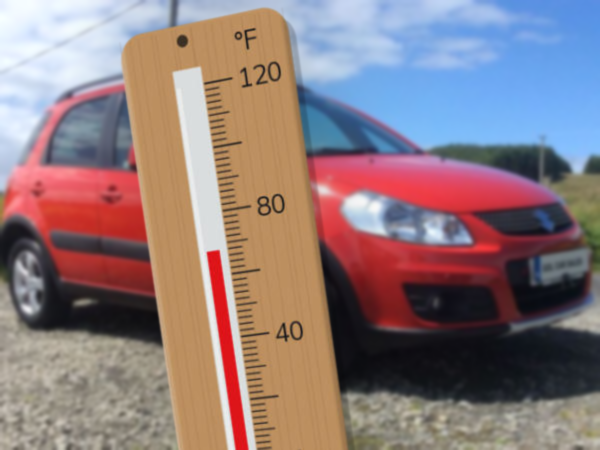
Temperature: 68 °F
